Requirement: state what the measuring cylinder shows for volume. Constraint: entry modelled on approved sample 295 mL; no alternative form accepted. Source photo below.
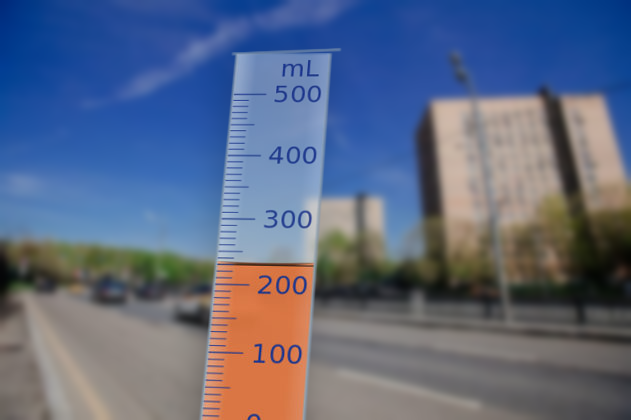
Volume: 230 mL
